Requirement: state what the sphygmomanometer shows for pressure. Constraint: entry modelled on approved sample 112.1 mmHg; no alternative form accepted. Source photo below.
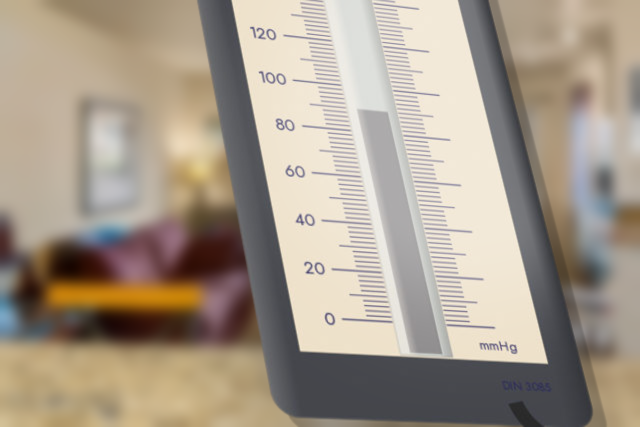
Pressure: 90 mmHg
